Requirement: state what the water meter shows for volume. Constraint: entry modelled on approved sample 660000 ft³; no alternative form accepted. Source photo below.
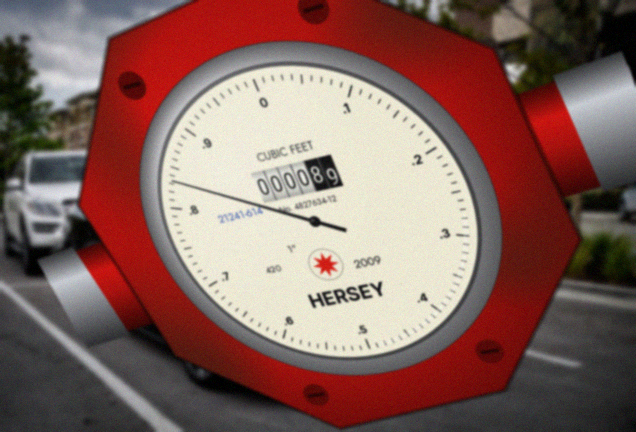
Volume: 88.83 ft³
